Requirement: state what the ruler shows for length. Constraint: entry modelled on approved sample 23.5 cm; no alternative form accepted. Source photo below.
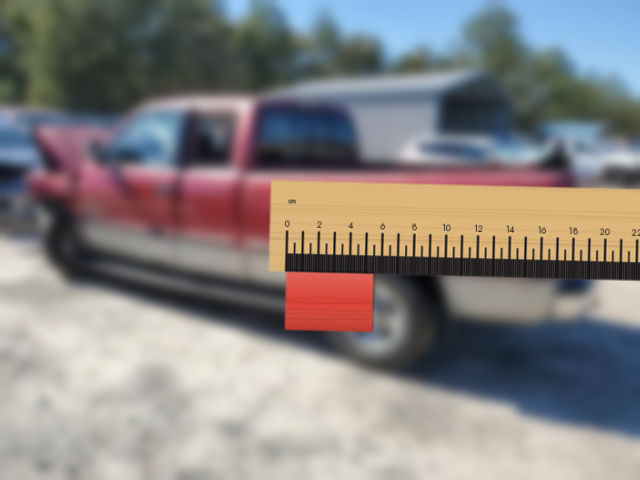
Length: 5.5 cm
